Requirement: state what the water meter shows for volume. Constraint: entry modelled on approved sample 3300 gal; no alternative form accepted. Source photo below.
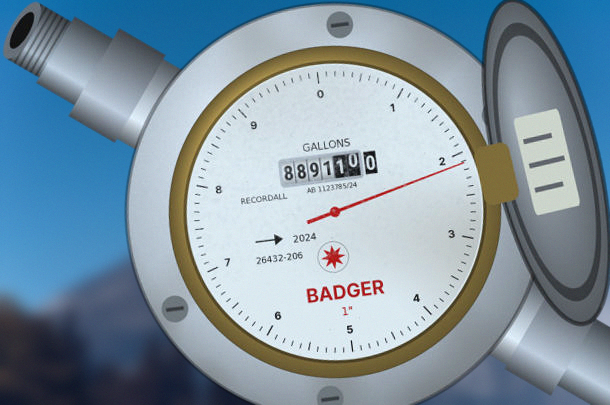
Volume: 8891102.1 gal
